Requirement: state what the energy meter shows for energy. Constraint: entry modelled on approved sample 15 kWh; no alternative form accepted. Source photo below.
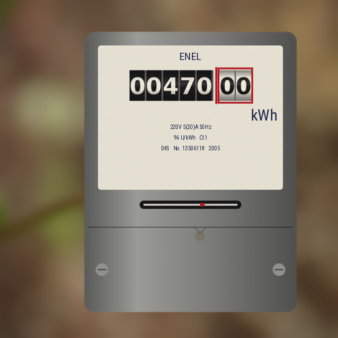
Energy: 470.00 kWh
